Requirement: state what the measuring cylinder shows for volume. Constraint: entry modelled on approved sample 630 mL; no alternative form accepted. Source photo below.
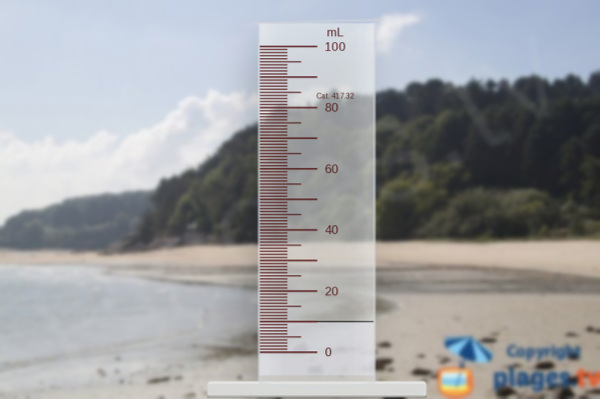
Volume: 10 mL
